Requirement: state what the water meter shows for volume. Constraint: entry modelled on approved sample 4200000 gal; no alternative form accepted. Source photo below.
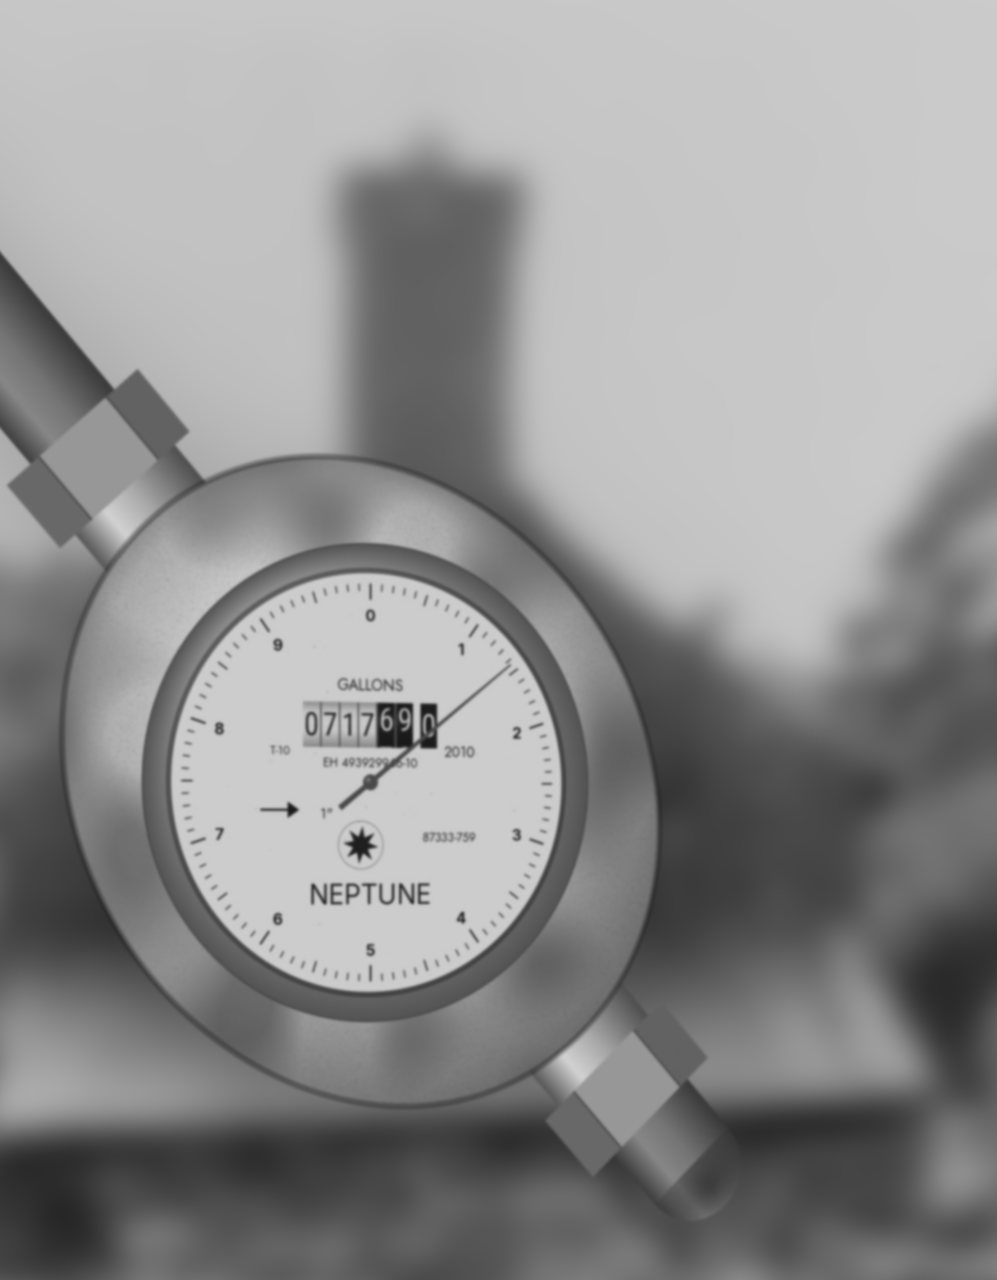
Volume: 717691.4 gal
